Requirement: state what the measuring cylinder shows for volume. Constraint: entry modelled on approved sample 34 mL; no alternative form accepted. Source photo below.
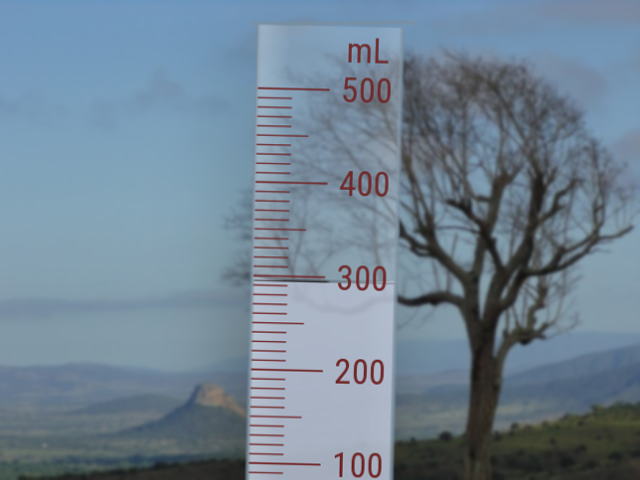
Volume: 295 mL
